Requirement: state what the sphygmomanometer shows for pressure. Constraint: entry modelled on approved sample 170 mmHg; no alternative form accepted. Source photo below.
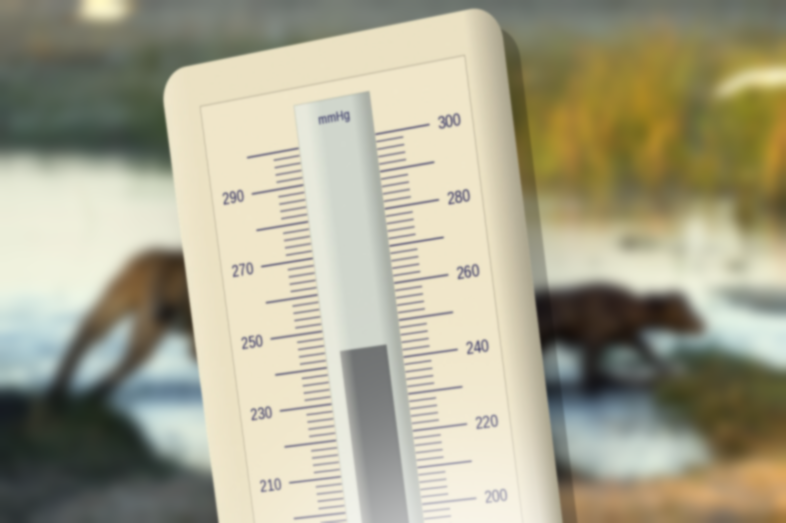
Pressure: 244 mmHg
